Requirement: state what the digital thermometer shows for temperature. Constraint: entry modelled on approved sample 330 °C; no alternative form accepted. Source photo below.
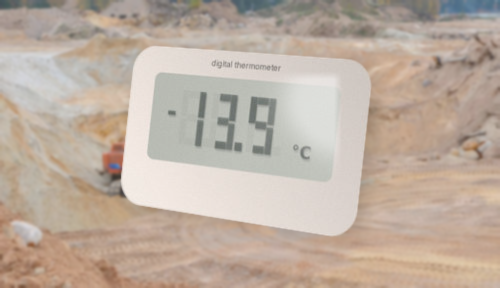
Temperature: -13.9 °C
